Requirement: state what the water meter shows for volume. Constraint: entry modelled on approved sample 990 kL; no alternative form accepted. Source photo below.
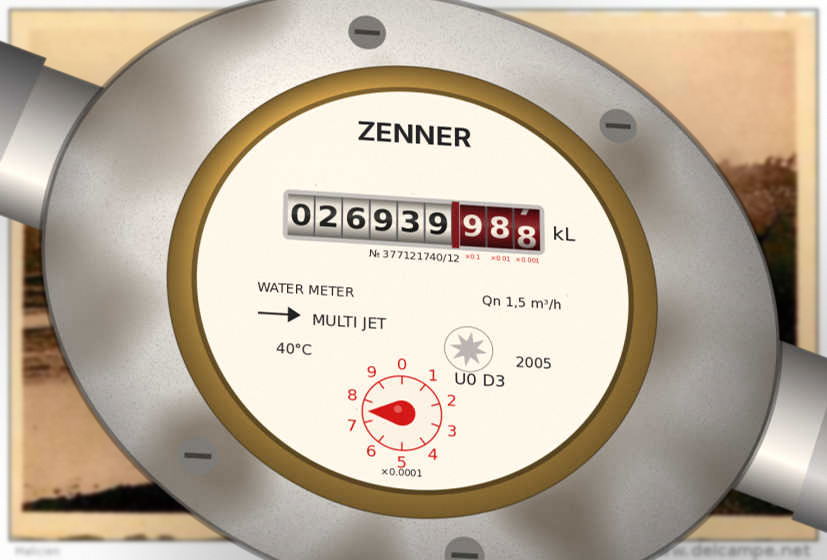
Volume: 26939.9877 kL
